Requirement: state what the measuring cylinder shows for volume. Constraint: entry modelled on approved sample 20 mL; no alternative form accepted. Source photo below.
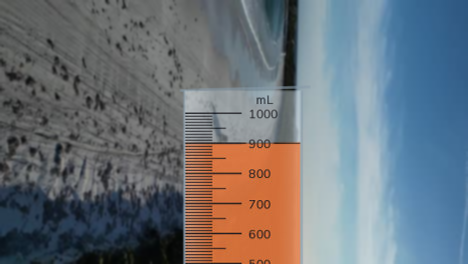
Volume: 900 mL
